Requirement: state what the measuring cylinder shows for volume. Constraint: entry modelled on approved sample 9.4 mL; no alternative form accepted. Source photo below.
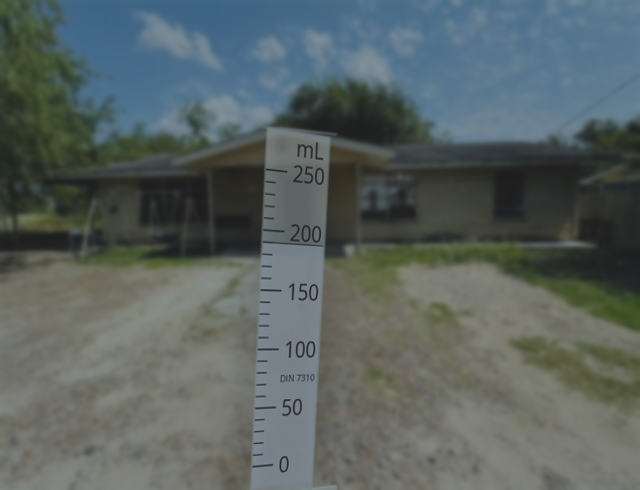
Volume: 190 mL
